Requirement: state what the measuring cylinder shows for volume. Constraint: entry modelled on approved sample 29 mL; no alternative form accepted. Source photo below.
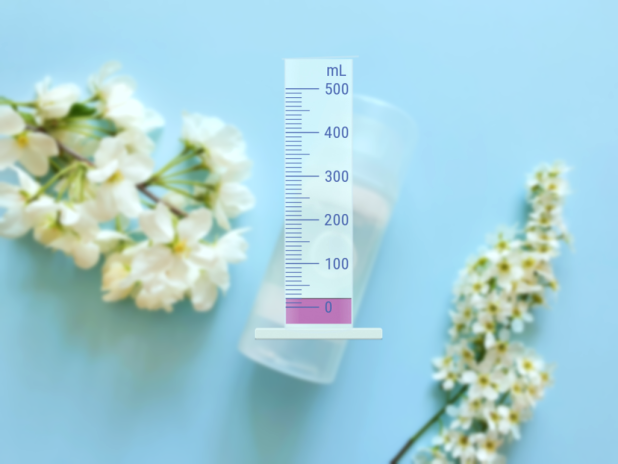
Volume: 20 mL
